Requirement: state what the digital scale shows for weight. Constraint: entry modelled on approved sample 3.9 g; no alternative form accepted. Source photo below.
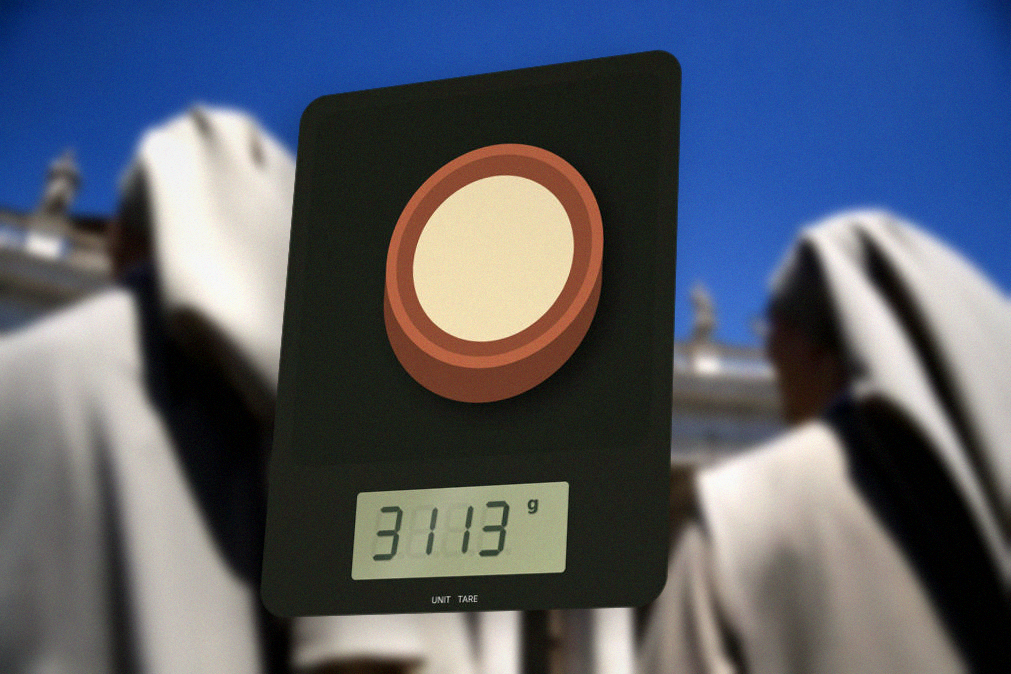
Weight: 3113 g
